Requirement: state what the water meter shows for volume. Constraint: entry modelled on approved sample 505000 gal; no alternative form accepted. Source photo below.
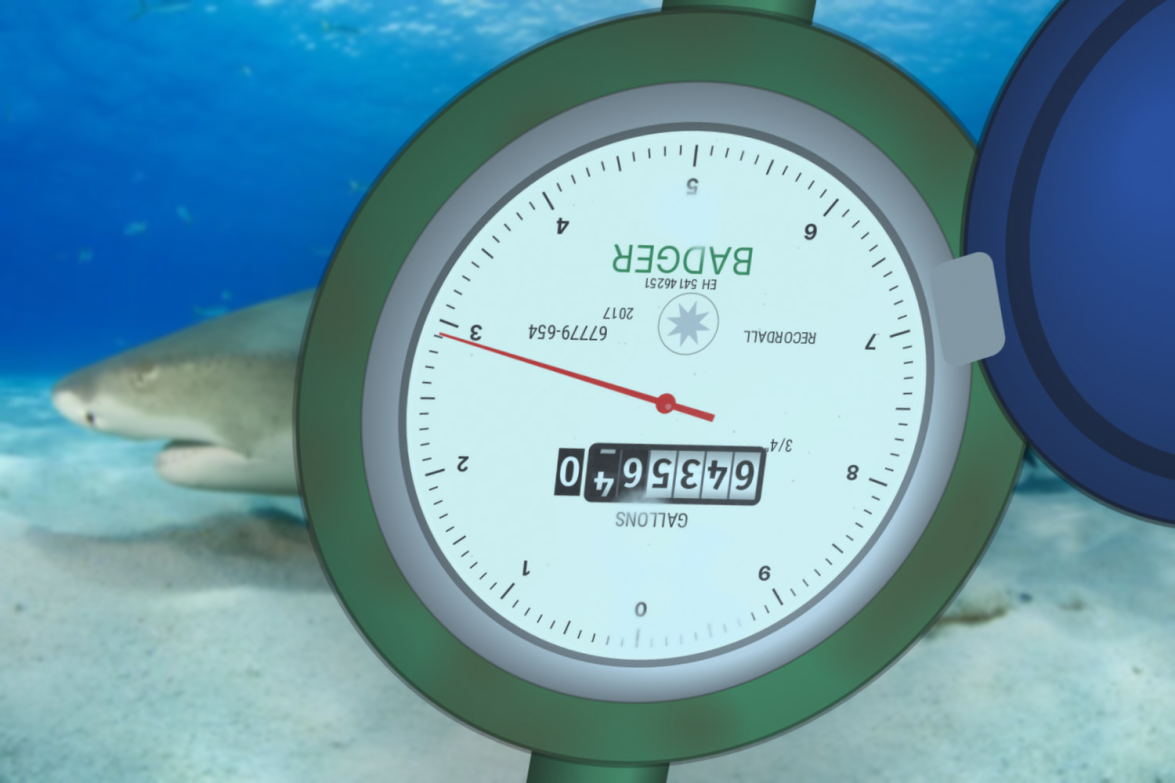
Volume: 6435642.9 gal
